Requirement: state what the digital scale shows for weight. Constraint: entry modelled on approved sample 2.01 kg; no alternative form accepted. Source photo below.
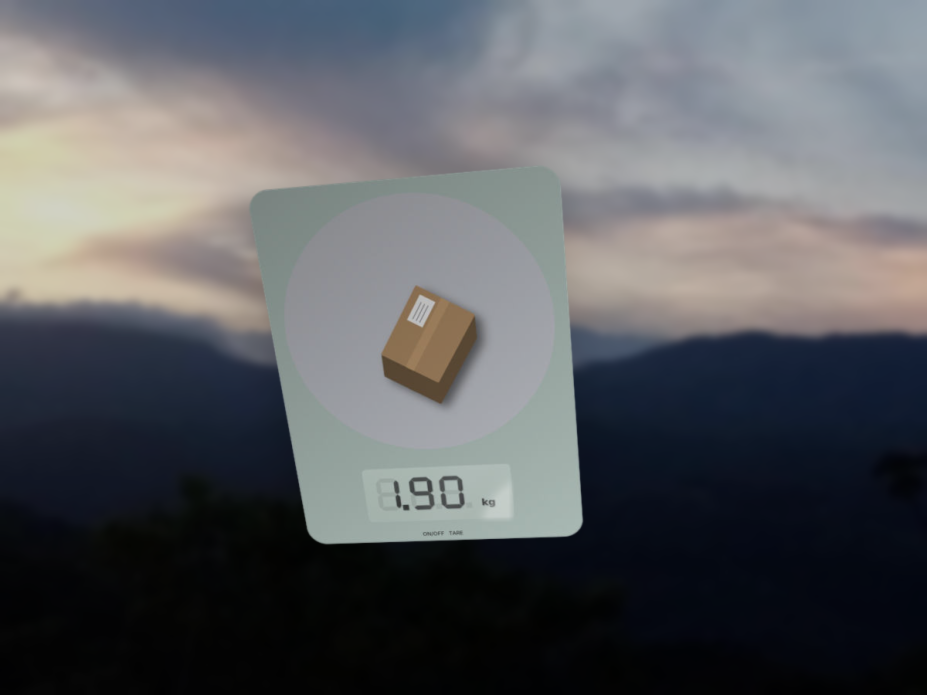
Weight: 1.90 kg
